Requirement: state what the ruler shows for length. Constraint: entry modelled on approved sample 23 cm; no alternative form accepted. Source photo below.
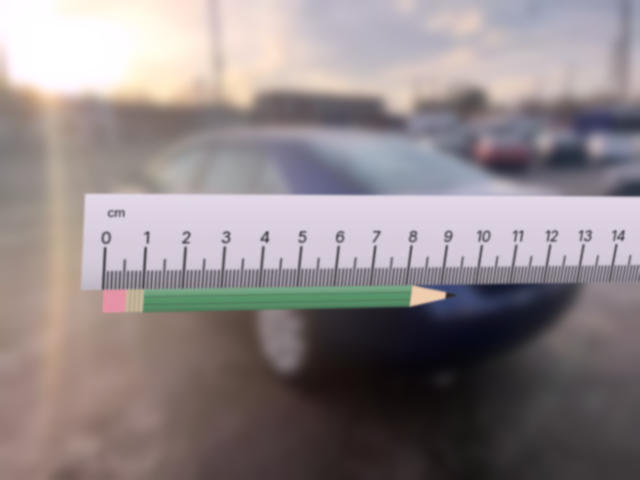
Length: 9.5 cm
